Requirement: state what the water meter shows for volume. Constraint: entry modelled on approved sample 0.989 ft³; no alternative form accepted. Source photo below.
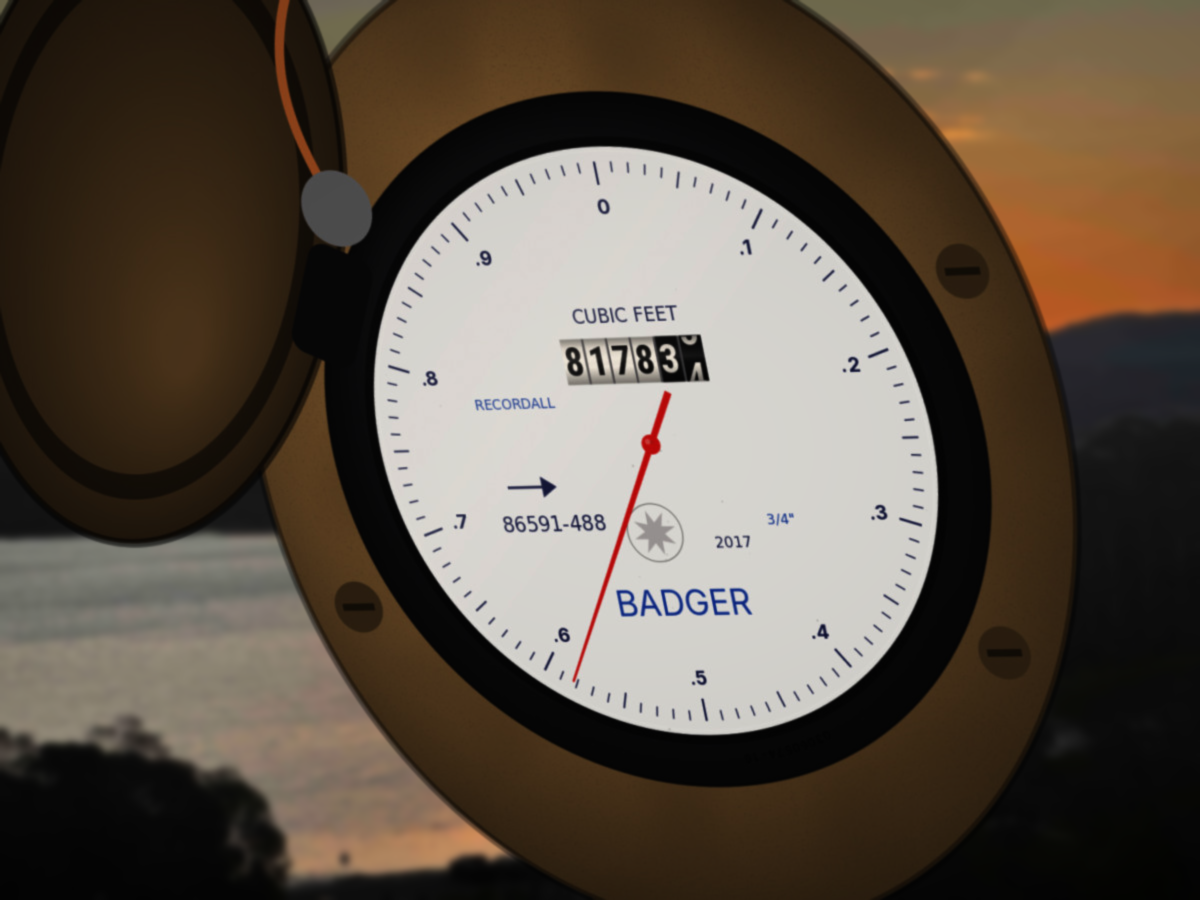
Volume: 817833.58 ft³
